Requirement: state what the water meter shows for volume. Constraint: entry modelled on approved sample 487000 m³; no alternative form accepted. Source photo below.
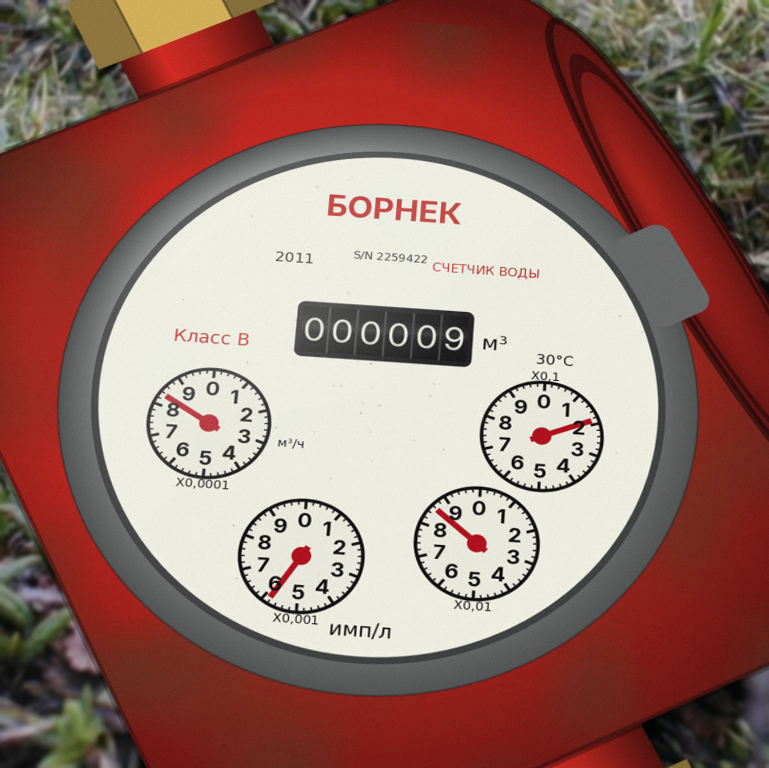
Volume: 9.1858 m³
